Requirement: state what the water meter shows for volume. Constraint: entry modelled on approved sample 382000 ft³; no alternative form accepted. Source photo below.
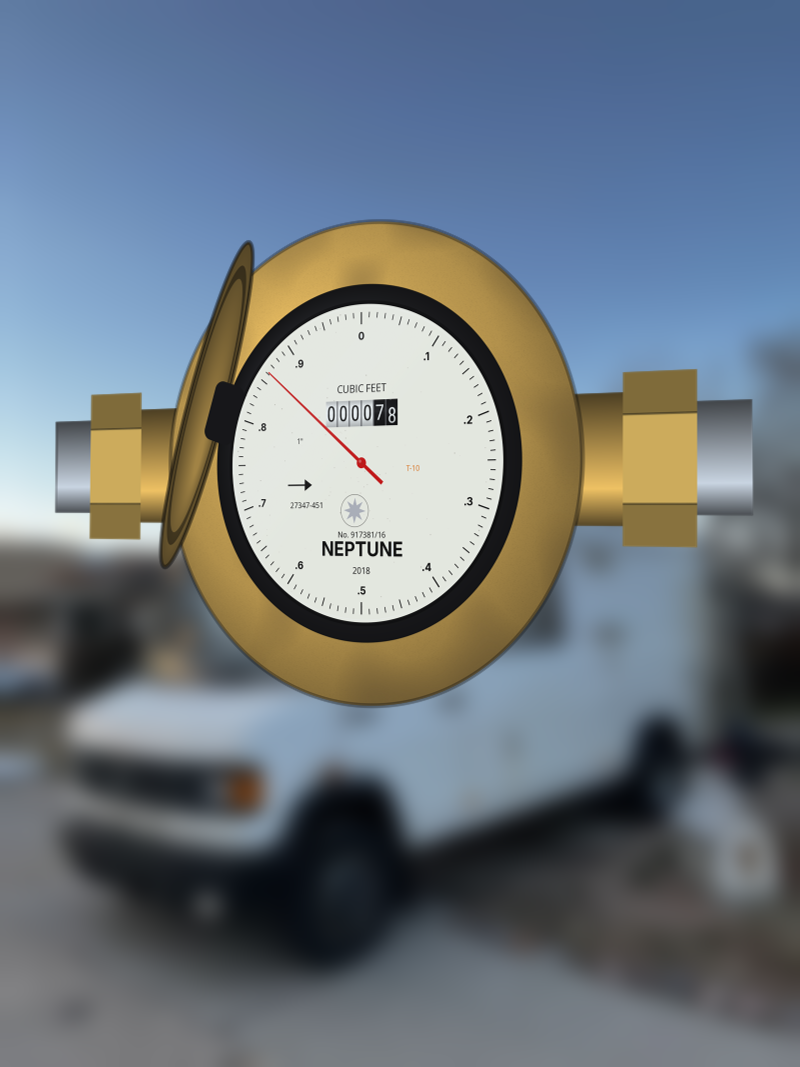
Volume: 77.86 ft³
